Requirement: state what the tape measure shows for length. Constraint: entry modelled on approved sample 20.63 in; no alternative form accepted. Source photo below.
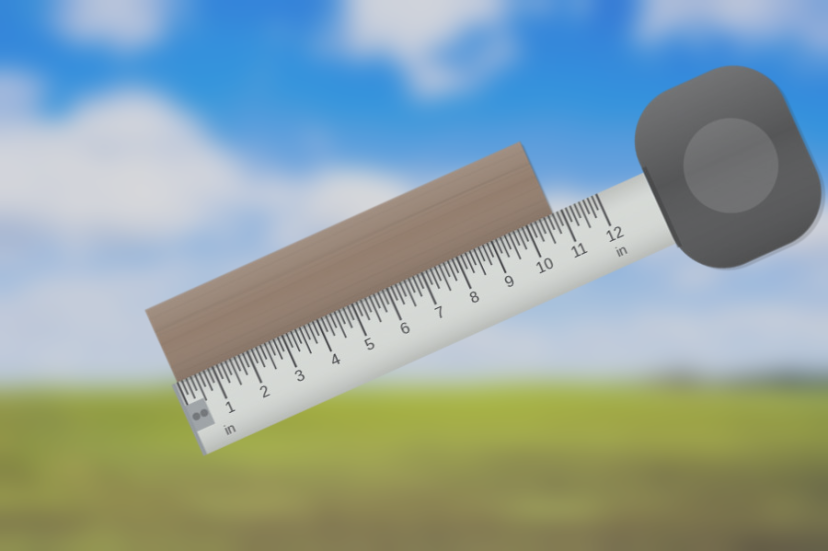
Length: 10.75 in
